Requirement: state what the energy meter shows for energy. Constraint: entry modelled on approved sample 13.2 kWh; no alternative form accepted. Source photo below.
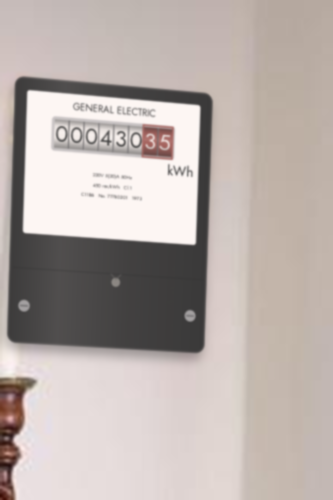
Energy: 430.35 kWh
